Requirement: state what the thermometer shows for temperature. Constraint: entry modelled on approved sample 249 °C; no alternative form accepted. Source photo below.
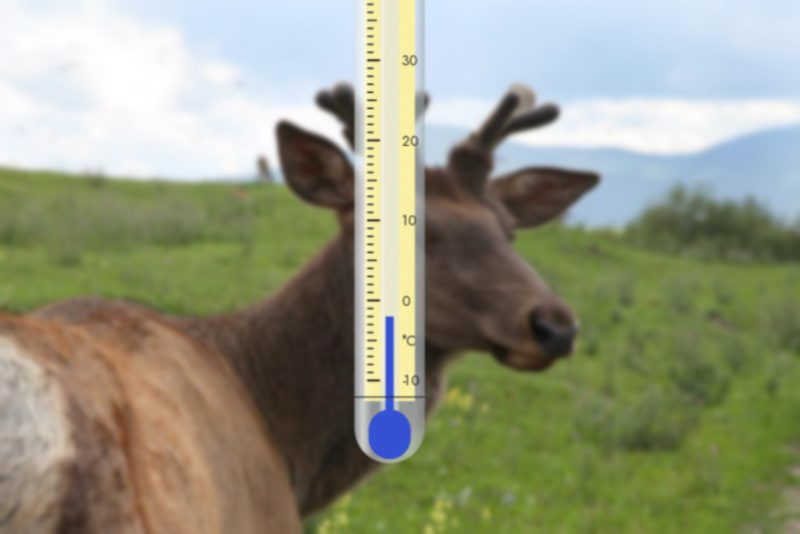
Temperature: -2 °C
